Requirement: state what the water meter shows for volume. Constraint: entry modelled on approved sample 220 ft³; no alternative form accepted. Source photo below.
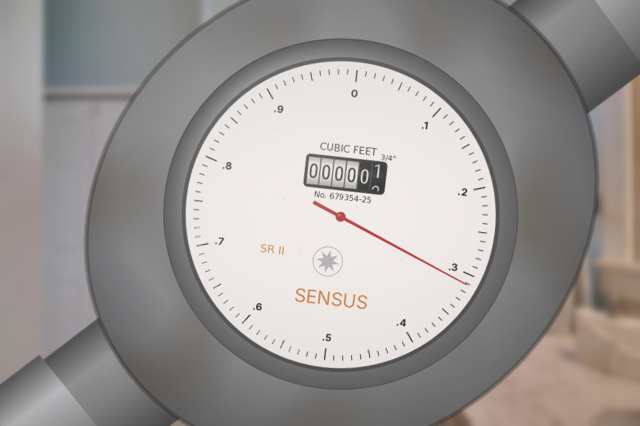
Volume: 1.31 ft³
